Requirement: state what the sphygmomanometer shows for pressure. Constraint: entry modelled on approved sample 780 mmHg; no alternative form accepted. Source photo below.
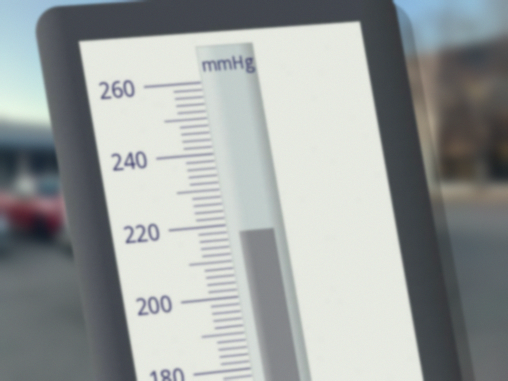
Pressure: 218 mmHg
